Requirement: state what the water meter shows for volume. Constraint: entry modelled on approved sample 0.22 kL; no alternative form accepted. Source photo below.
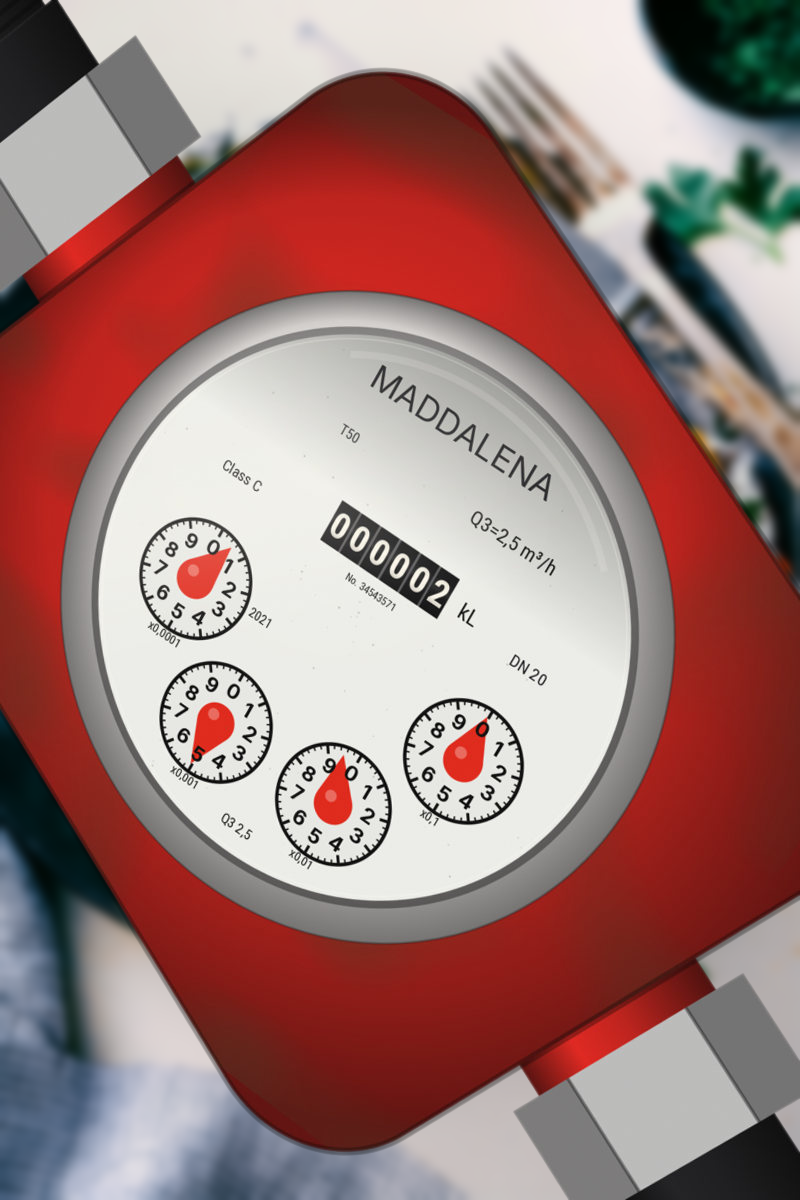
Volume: 1.9950 kL
